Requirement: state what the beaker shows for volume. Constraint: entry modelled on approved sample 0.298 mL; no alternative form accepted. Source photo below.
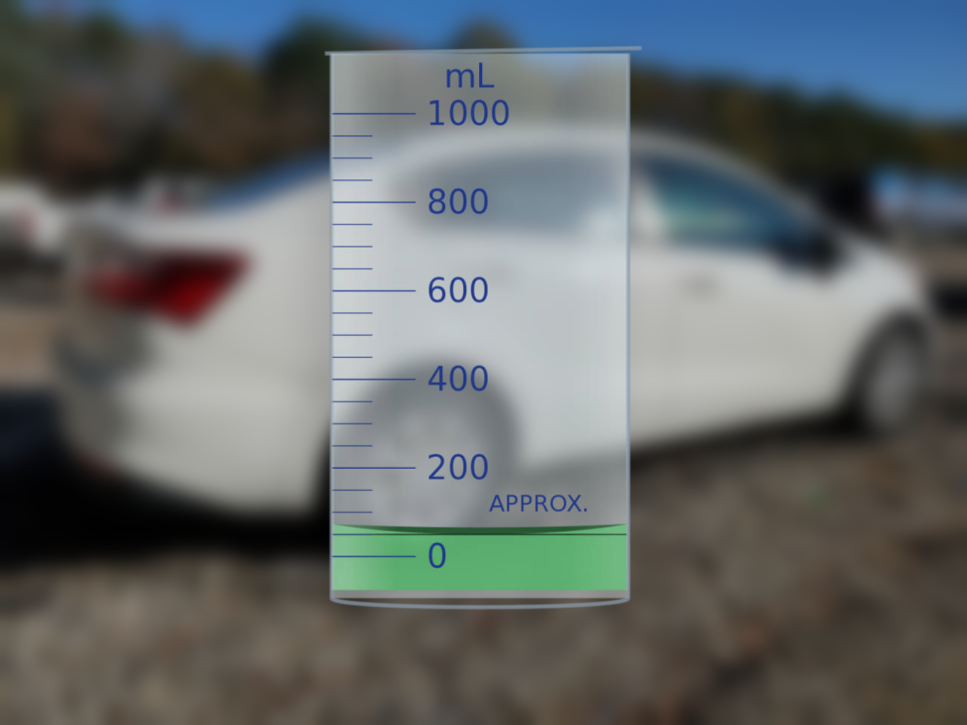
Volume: 50 mL
